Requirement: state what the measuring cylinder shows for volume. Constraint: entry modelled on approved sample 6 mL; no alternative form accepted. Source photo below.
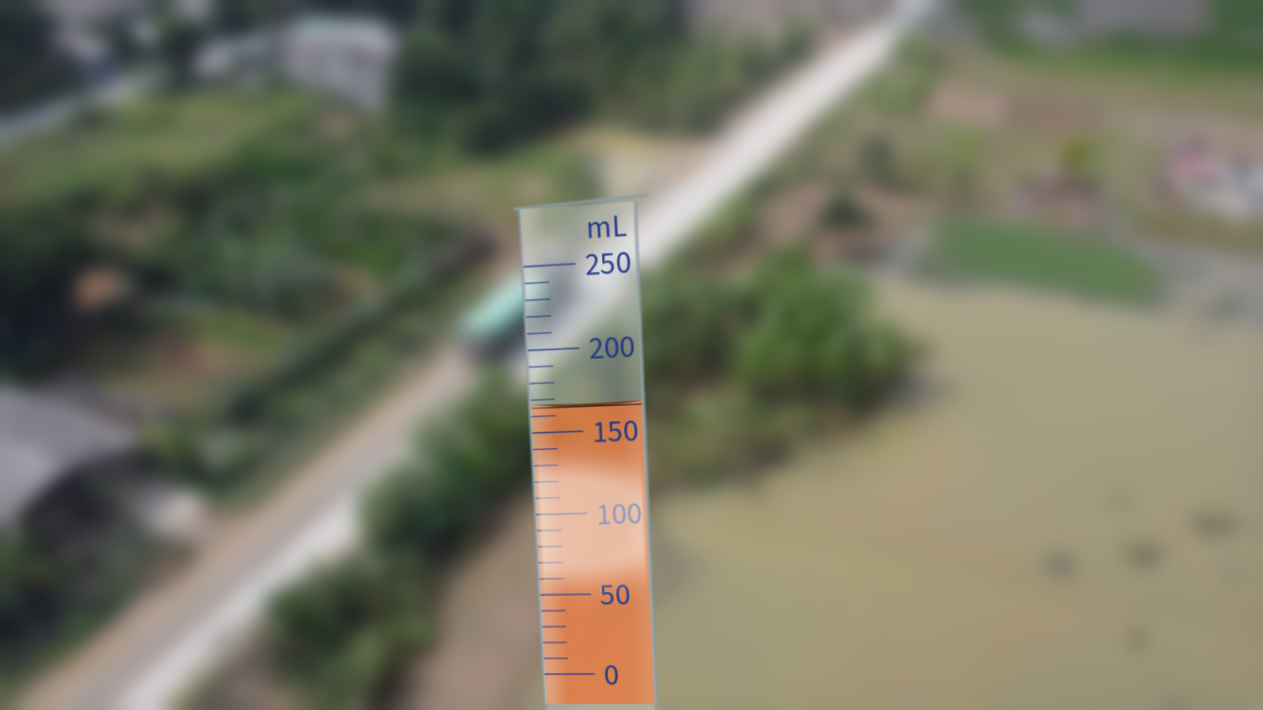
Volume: 165 mL
